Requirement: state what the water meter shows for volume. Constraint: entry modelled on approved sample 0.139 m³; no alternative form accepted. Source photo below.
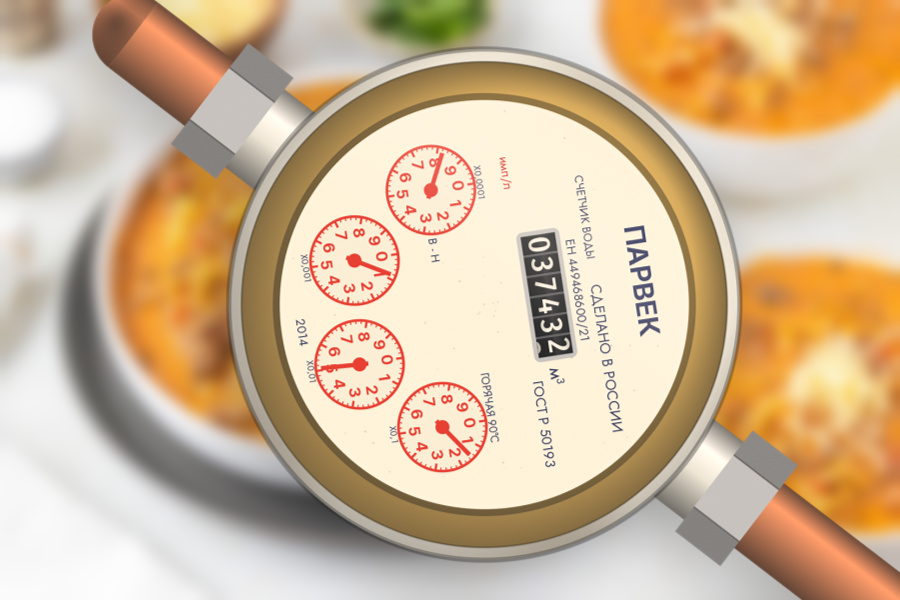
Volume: 37432.1508 m³
